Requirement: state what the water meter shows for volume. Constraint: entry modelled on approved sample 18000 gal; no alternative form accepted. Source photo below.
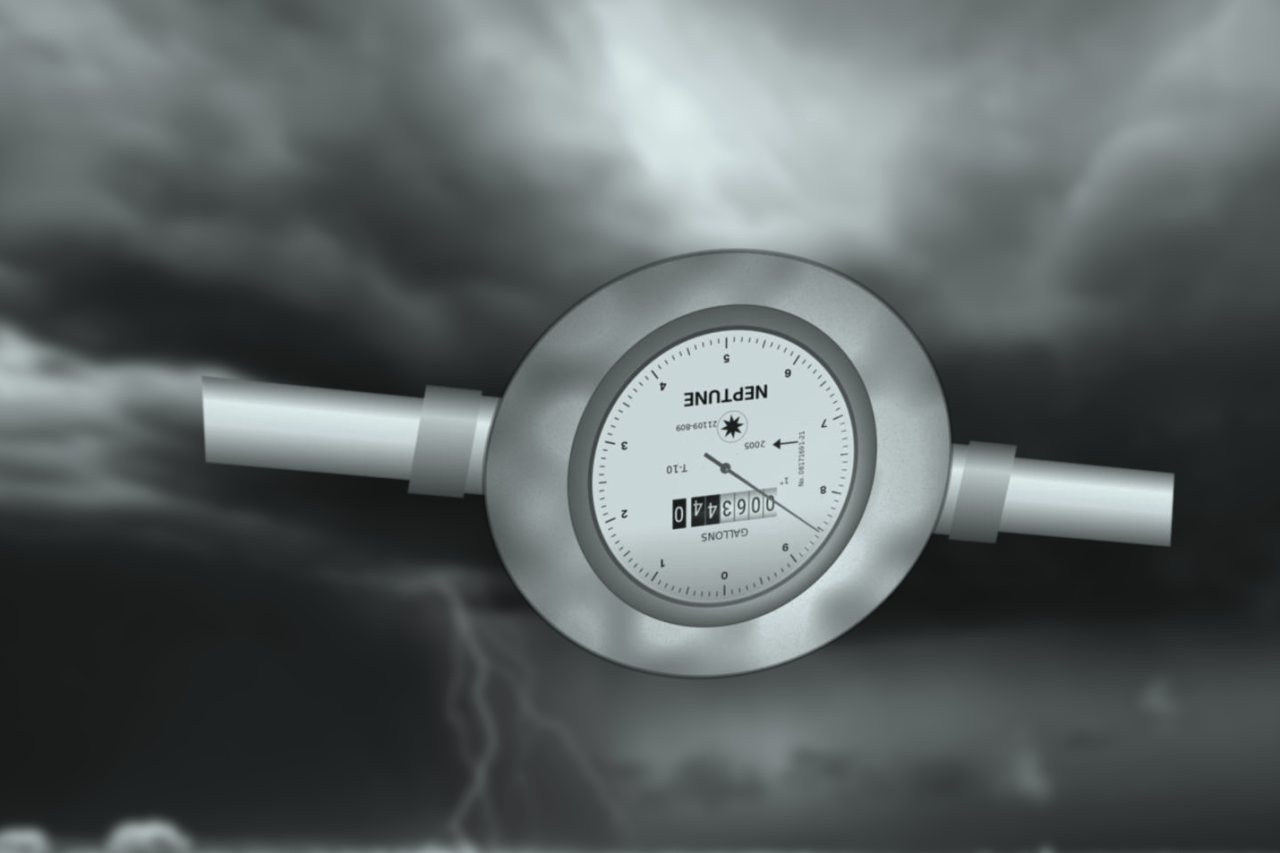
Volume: 63438.5 gal
